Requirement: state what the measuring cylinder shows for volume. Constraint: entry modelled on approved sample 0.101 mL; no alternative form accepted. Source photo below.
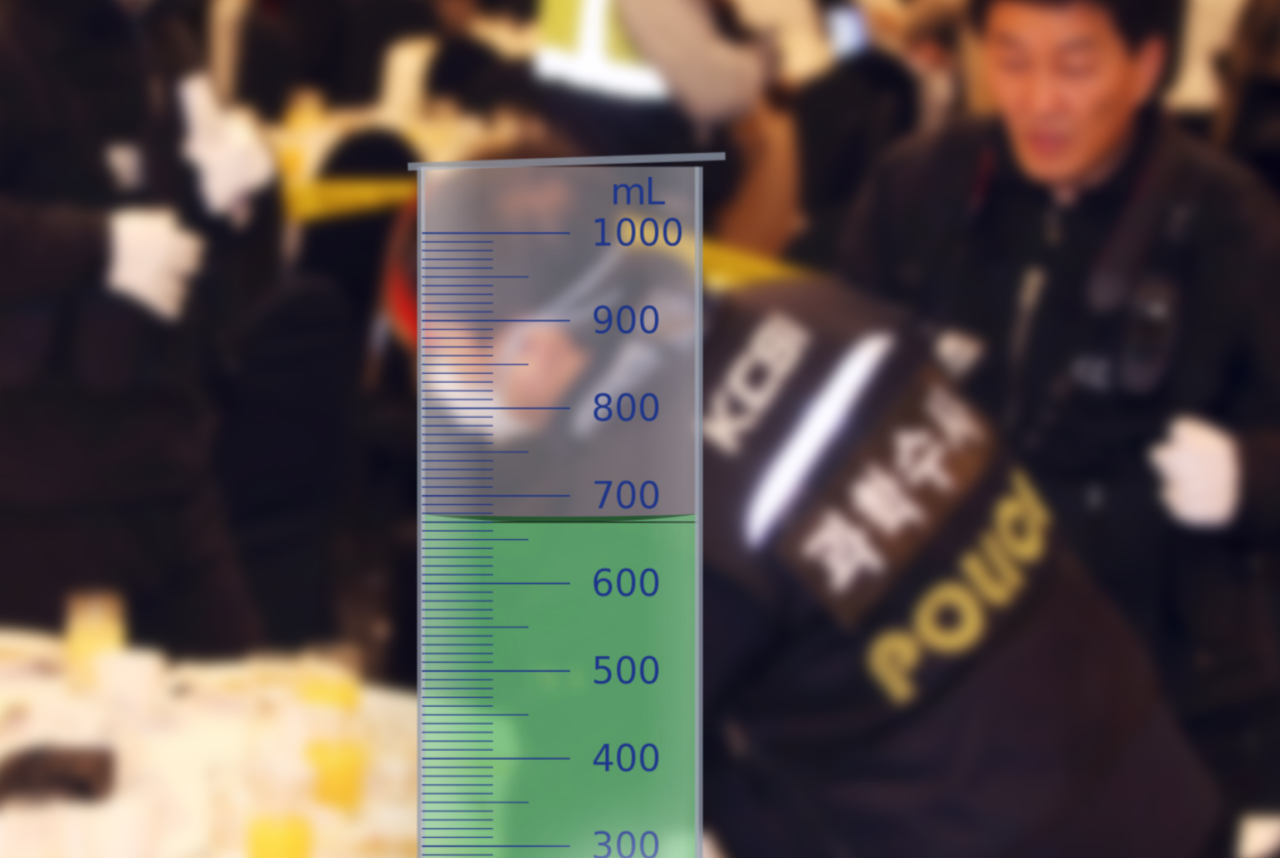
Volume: 670 mL
